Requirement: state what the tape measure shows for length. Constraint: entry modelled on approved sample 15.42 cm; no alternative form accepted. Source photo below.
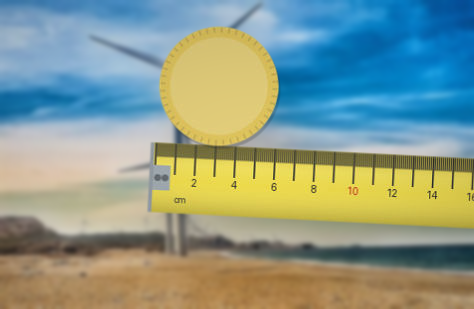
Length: 6 cm
